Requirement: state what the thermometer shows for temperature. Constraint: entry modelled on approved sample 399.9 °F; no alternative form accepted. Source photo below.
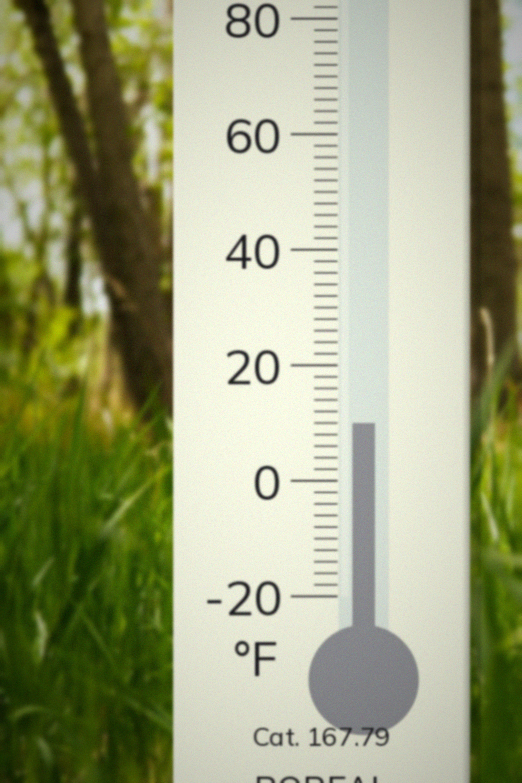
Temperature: 10 °F
